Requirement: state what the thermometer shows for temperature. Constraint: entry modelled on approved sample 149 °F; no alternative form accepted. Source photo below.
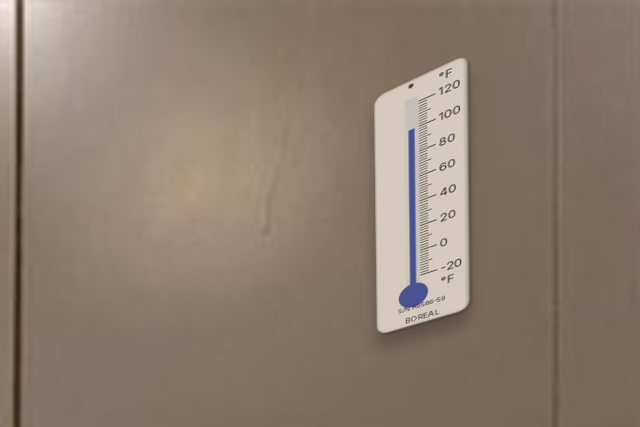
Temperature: 100 °F
